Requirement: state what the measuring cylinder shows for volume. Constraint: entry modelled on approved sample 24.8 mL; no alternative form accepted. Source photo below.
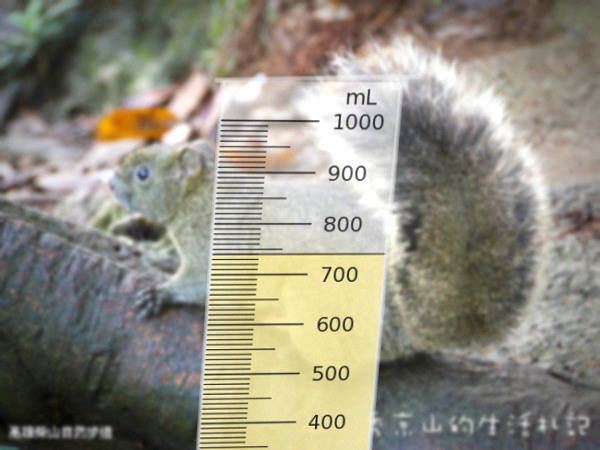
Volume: 740 mL
